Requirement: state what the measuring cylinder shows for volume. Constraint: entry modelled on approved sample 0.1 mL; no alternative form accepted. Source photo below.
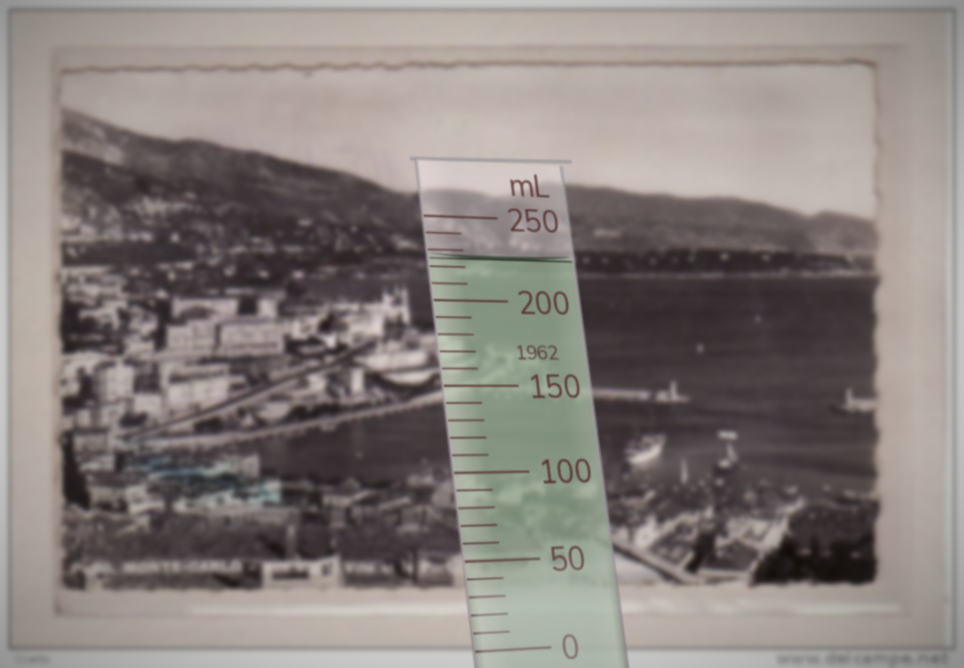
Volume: 225 mL
